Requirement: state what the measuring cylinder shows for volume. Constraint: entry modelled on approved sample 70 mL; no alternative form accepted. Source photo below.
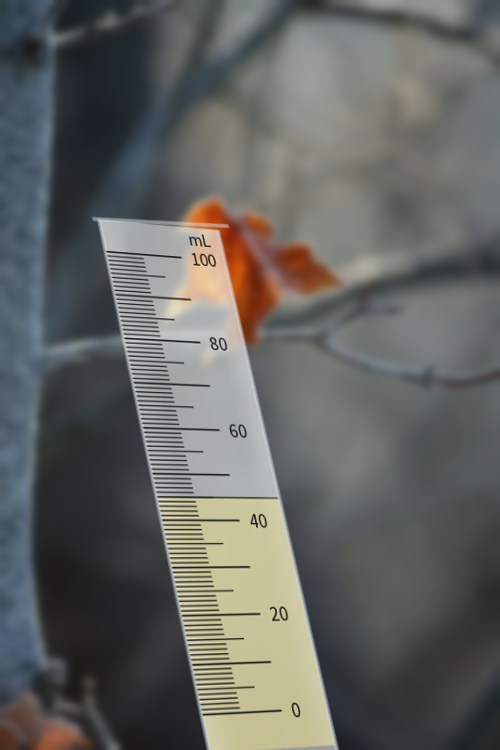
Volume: 45 mL
